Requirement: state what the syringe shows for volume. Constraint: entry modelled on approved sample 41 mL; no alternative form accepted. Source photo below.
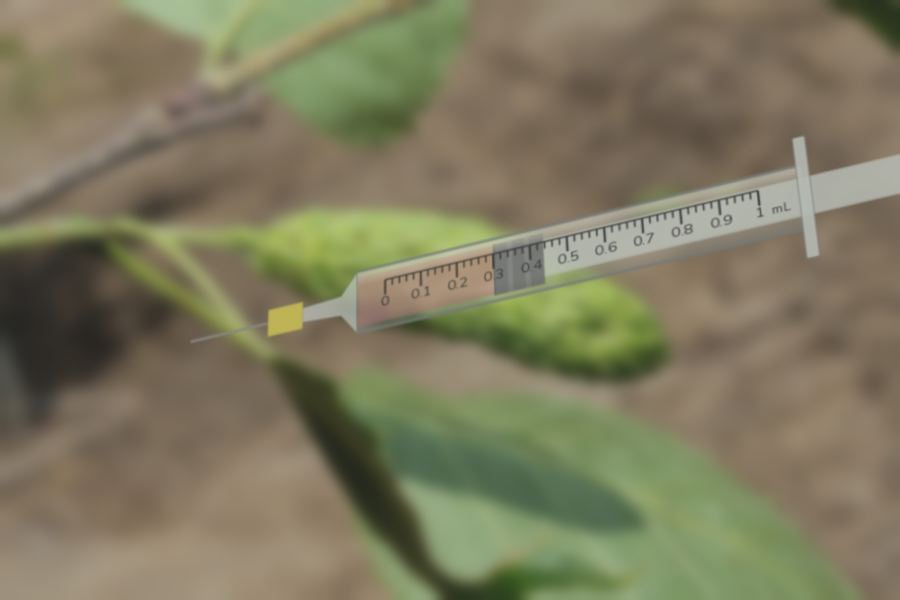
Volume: 0.3 mL
